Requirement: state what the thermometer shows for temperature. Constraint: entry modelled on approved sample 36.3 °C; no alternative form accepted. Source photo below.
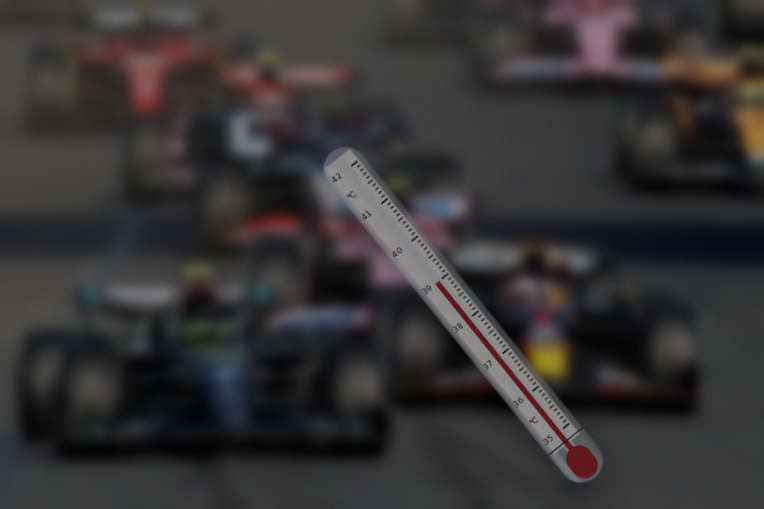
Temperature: 39 °C
